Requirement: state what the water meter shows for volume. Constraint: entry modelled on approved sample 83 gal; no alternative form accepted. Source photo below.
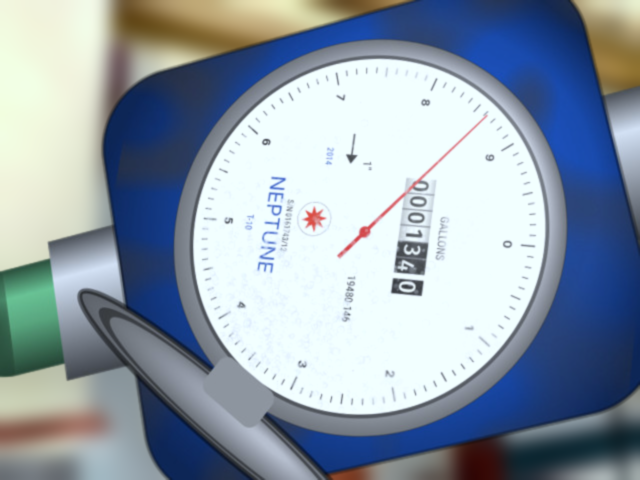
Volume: 1338.6 gal
